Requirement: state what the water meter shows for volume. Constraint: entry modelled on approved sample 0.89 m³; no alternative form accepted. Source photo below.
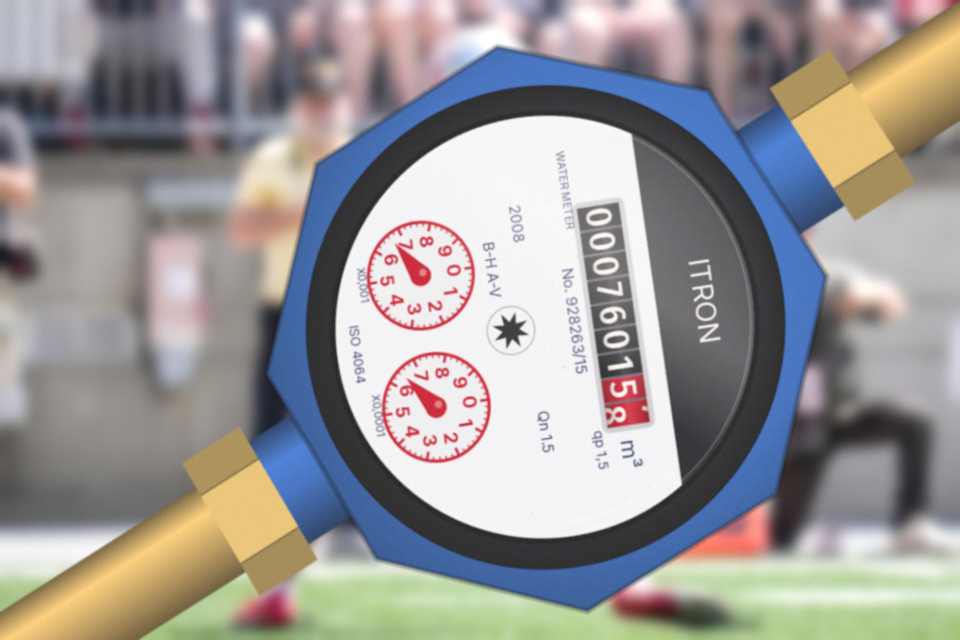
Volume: 7601.5766 m³
